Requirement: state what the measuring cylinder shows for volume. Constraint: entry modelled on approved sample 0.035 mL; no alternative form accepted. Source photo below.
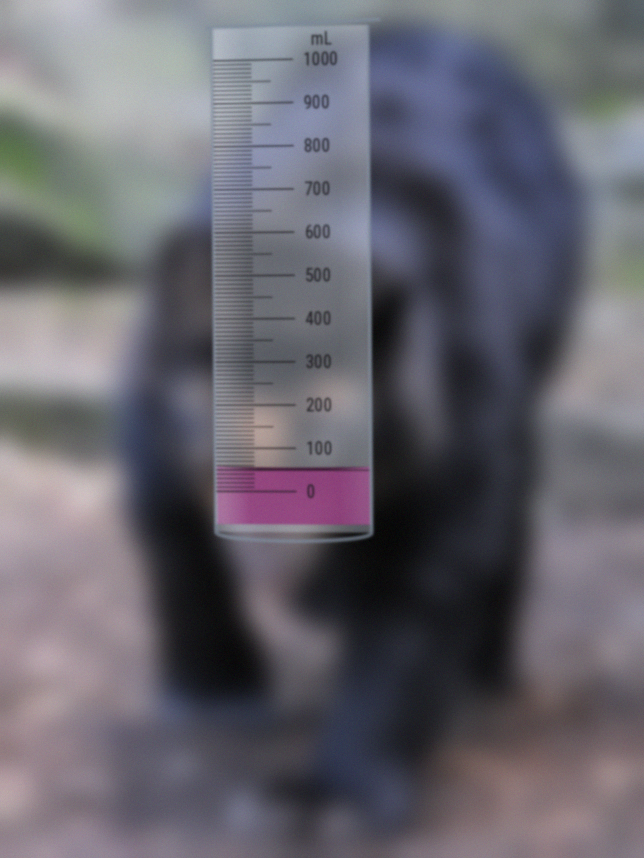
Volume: 50 mL
